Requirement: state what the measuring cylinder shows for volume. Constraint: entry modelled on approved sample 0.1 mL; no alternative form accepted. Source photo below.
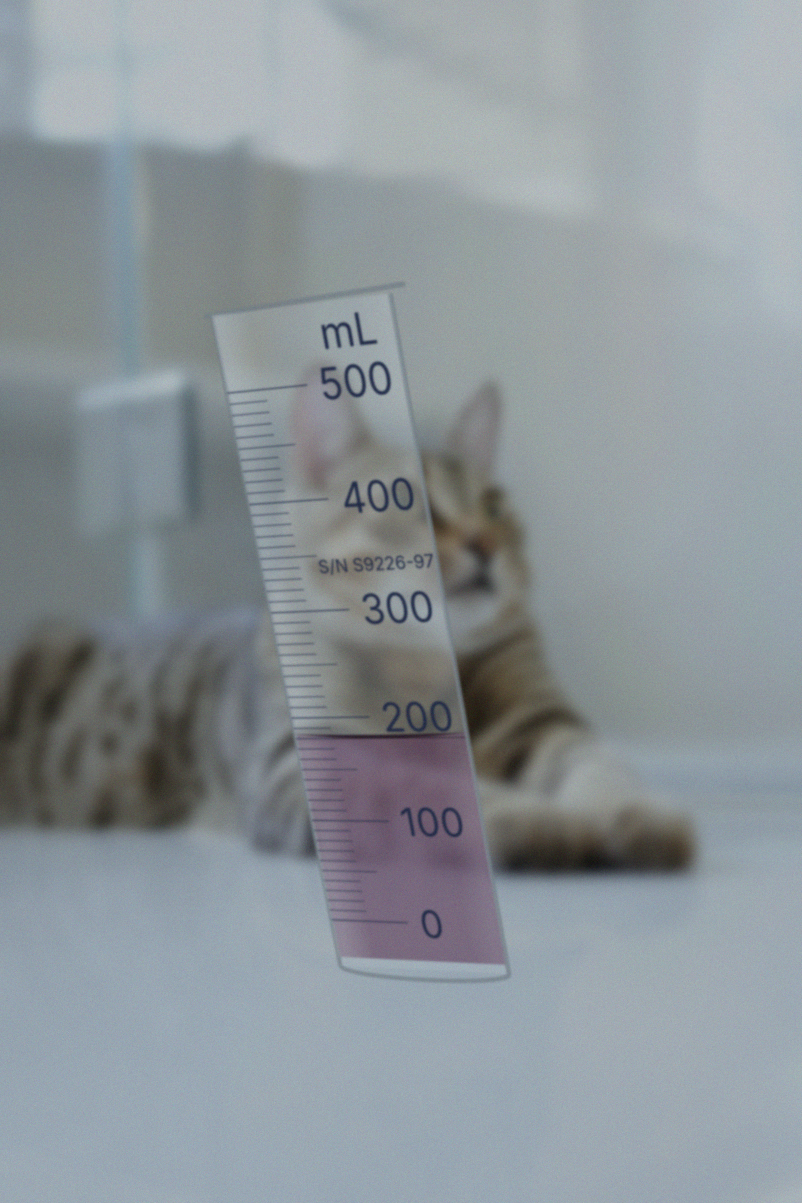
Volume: 180 mL
